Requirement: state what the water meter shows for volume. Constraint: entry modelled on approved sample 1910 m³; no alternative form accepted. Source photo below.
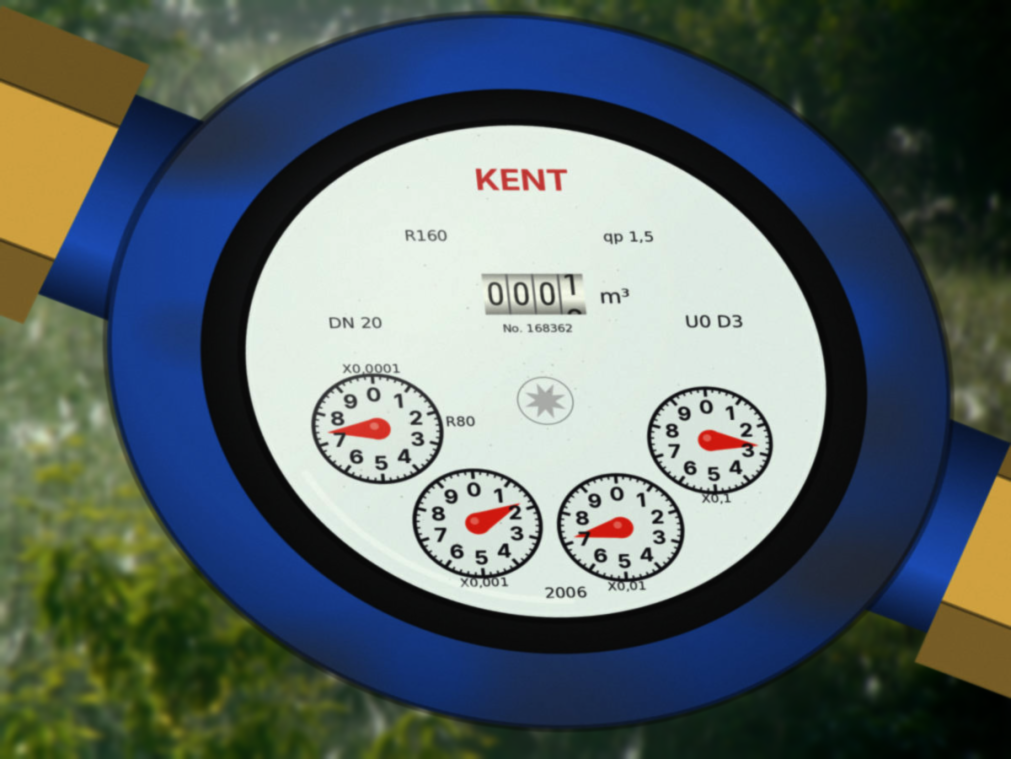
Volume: 1.2717 m³
